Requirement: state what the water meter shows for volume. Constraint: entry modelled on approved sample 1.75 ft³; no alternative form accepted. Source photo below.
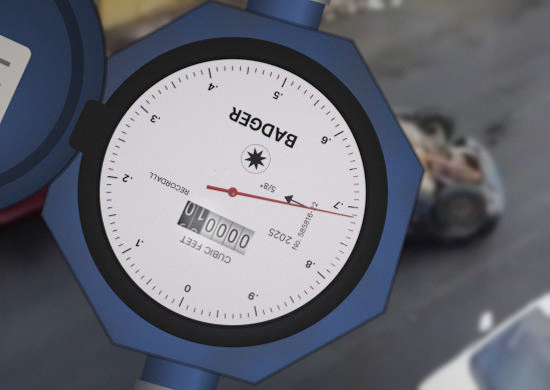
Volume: 9.71 ft³
